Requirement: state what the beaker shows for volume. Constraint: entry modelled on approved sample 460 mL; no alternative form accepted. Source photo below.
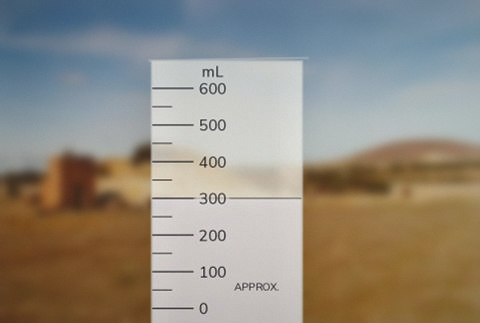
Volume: 300 mL
